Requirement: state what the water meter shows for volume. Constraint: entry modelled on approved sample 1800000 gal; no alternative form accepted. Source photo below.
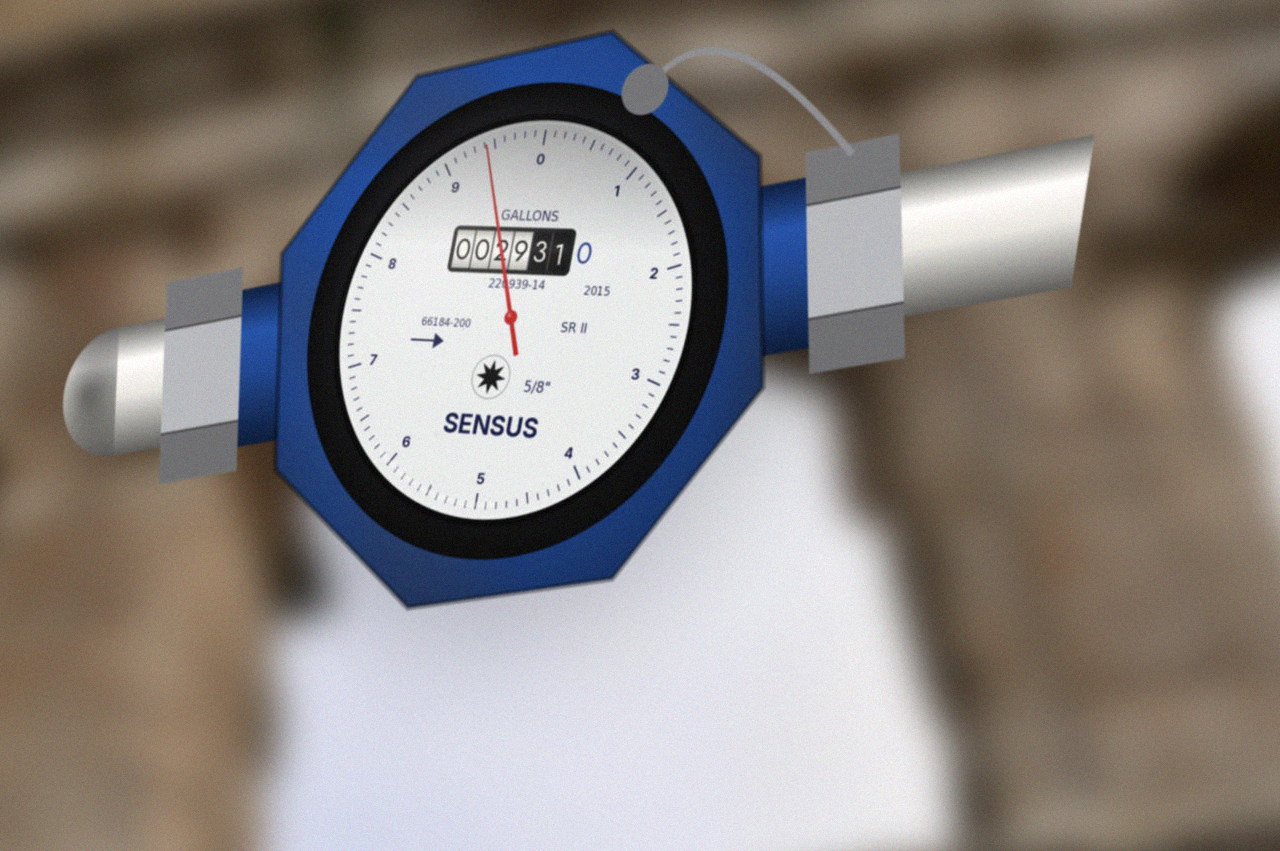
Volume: 29309.4 gal
